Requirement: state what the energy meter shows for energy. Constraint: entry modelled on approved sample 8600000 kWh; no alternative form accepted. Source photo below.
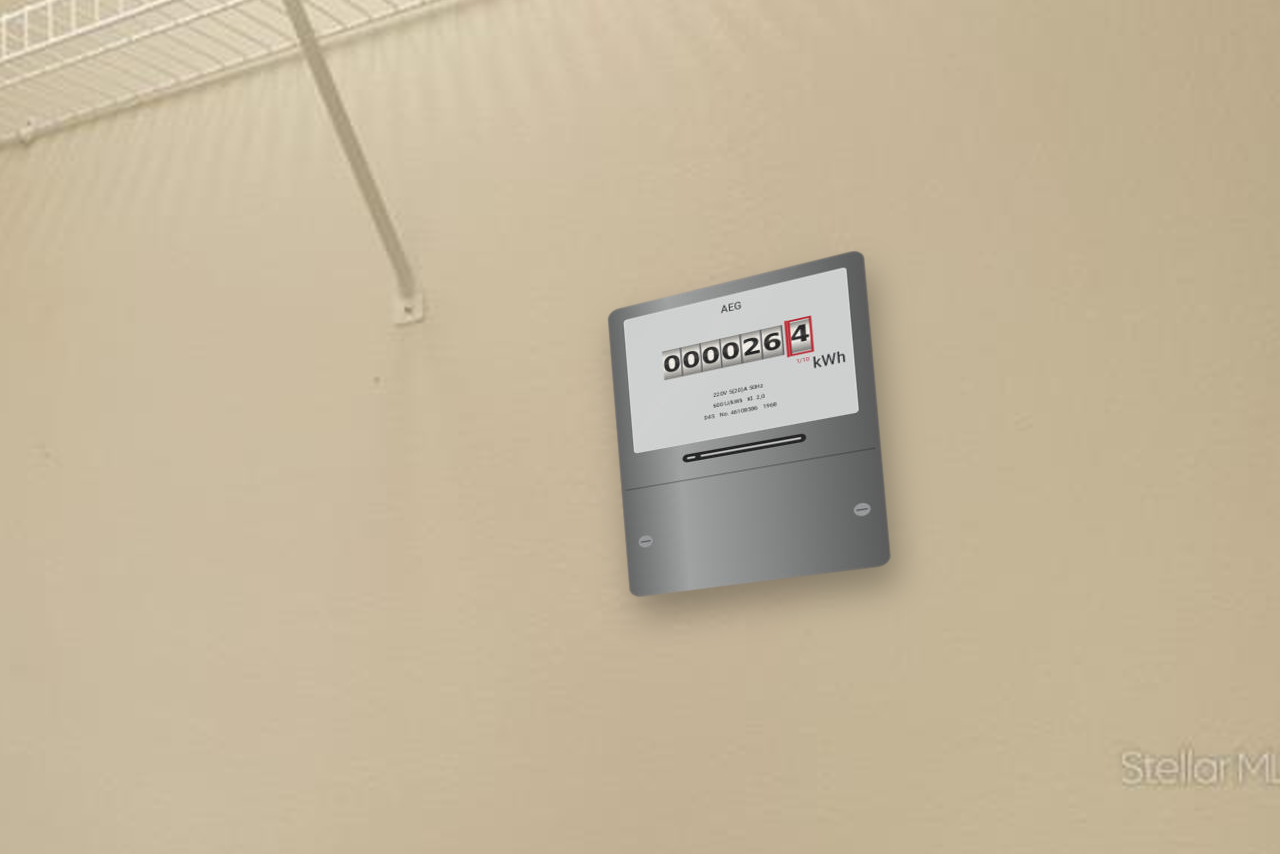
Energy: 26.4 kWh
